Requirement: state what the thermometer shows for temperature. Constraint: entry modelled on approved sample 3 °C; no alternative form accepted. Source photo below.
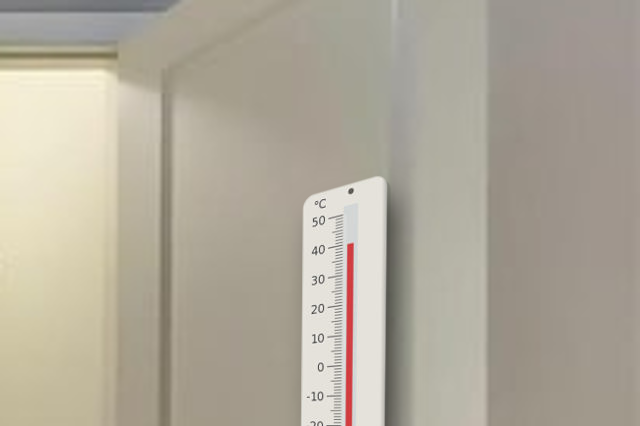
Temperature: 40 °C
